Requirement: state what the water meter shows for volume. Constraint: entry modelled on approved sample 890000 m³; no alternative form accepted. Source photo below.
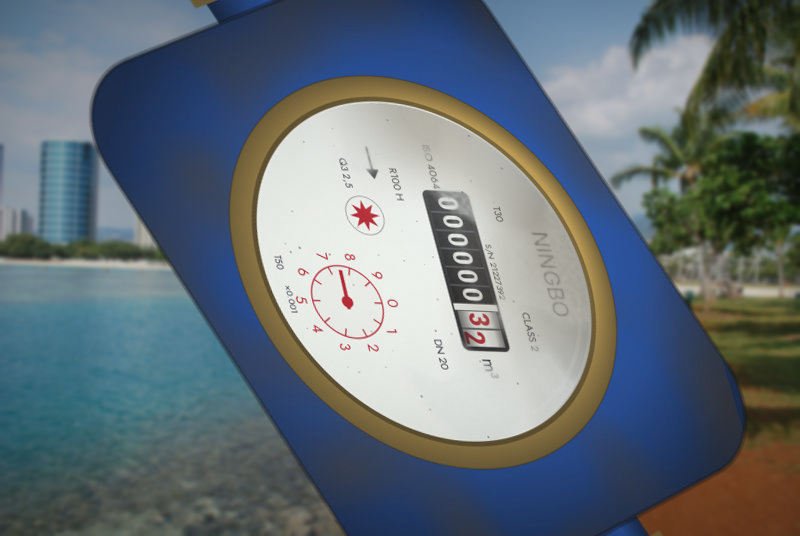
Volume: 0.317 m³
